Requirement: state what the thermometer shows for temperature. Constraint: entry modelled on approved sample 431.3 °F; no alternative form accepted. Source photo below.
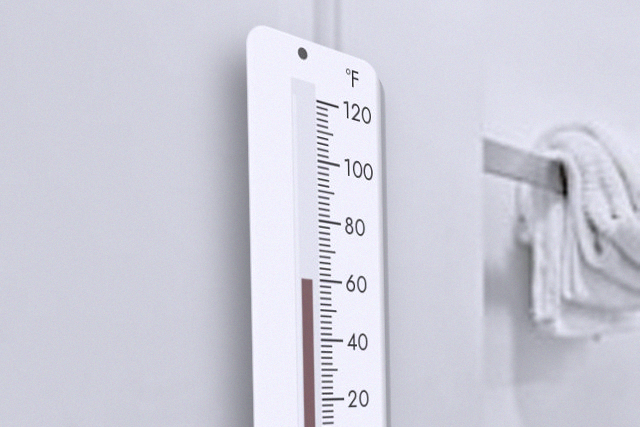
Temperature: 60 °F
